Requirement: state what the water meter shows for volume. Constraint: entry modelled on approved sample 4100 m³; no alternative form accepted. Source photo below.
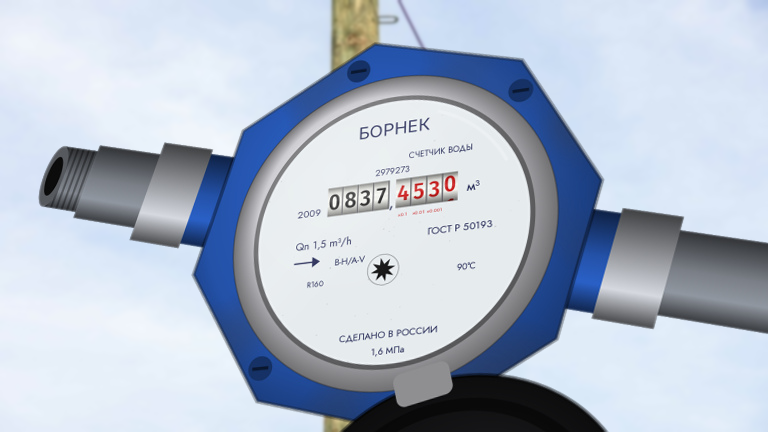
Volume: 837.4530 m³
